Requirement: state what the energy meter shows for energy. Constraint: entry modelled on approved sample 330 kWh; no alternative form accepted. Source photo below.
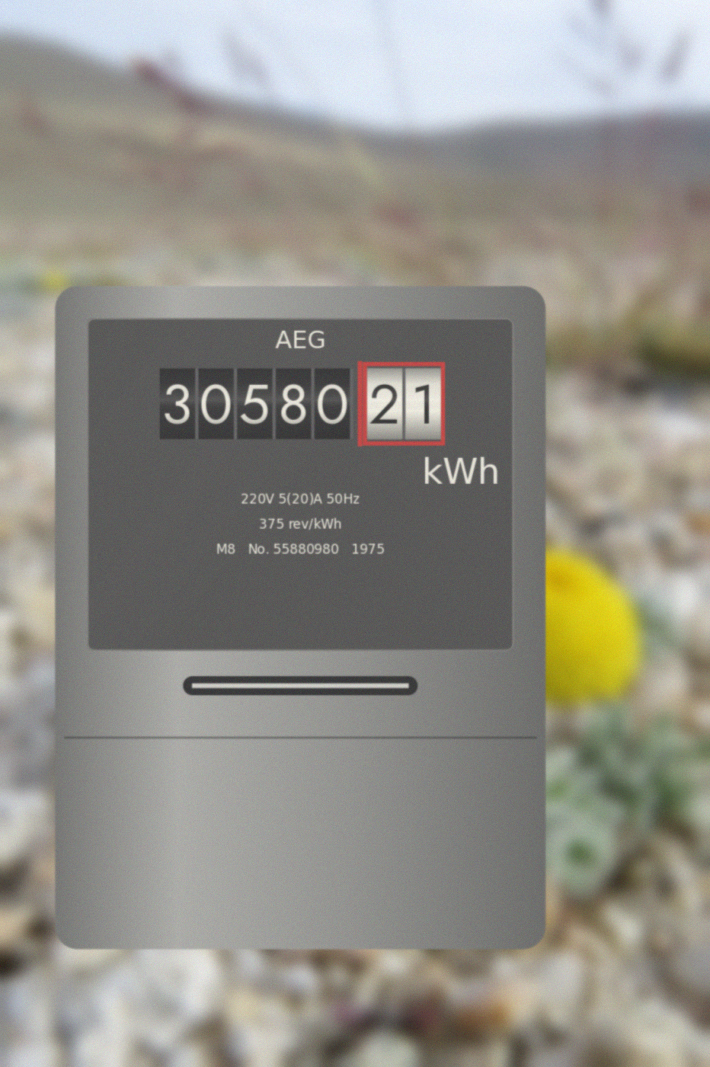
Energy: 30580.21 kWh
